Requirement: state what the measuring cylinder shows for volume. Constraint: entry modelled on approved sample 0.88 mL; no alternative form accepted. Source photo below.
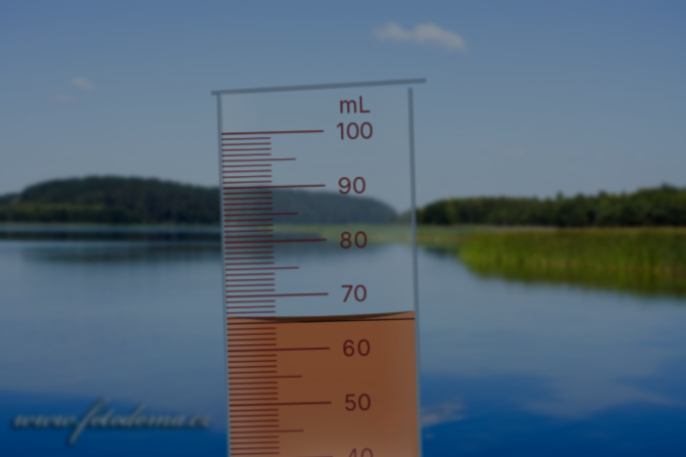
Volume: 65 mL
